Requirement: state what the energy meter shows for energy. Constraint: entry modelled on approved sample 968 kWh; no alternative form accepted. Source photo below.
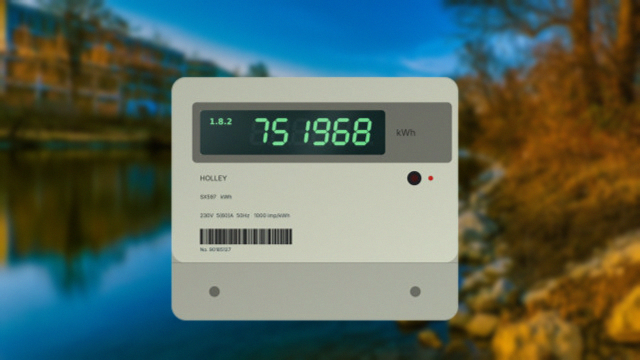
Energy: 751968 kWh
